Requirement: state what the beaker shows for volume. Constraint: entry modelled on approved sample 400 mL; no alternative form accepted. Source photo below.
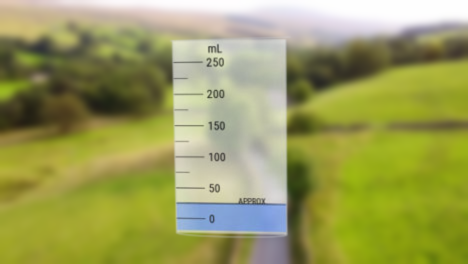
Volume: 25 mL
